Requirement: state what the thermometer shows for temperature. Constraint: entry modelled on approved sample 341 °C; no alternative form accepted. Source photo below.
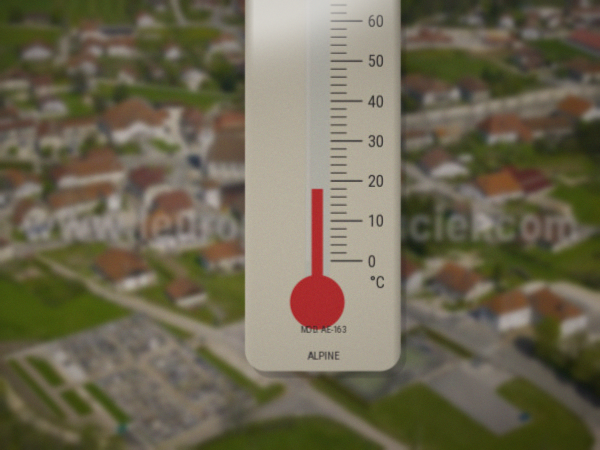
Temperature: 18 °C
